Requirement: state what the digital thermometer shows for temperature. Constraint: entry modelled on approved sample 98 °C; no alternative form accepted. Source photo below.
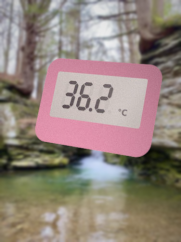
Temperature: 36.2 °C
